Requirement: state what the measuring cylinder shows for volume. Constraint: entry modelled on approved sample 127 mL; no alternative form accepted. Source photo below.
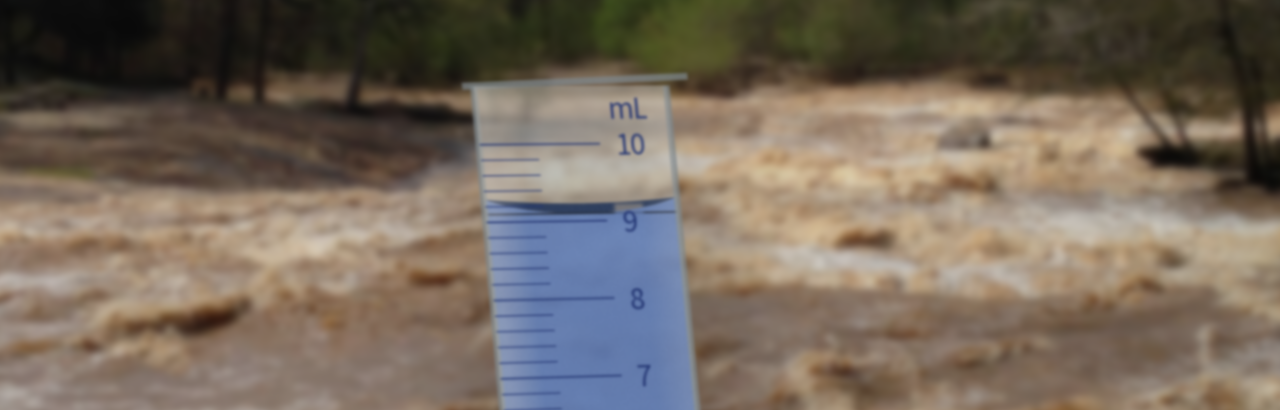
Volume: 9.1 mL
